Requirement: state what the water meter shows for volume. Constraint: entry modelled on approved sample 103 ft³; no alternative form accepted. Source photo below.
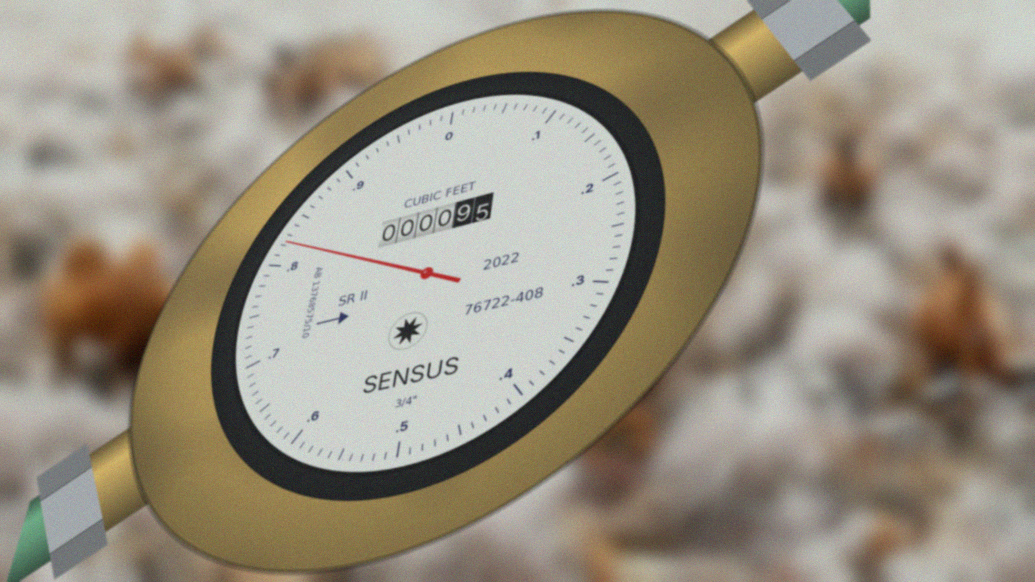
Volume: 94.82 ft³
